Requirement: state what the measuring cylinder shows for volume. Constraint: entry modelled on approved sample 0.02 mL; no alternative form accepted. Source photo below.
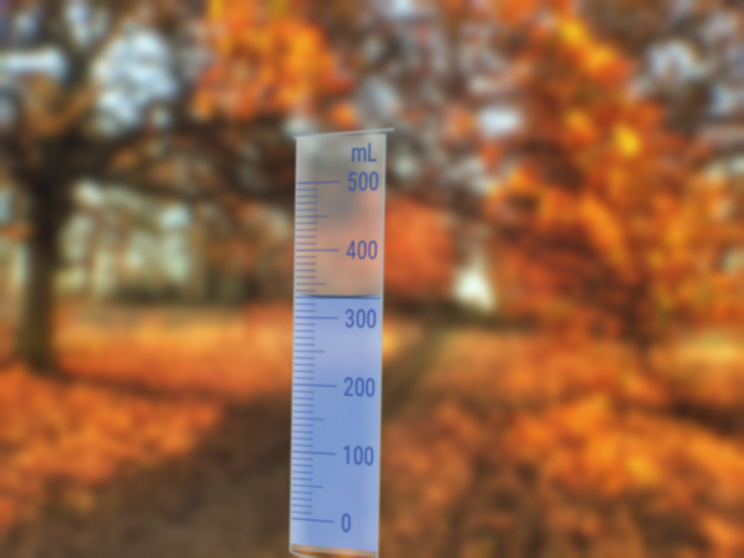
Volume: 330 mL
